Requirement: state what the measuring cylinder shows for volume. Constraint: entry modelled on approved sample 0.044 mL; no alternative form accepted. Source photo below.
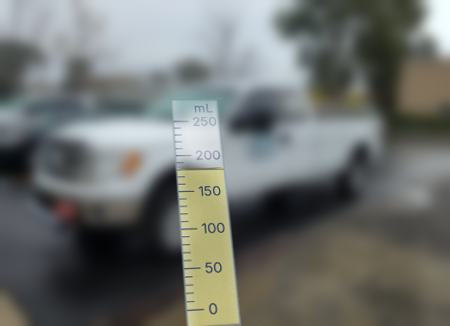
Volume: 180 mL
